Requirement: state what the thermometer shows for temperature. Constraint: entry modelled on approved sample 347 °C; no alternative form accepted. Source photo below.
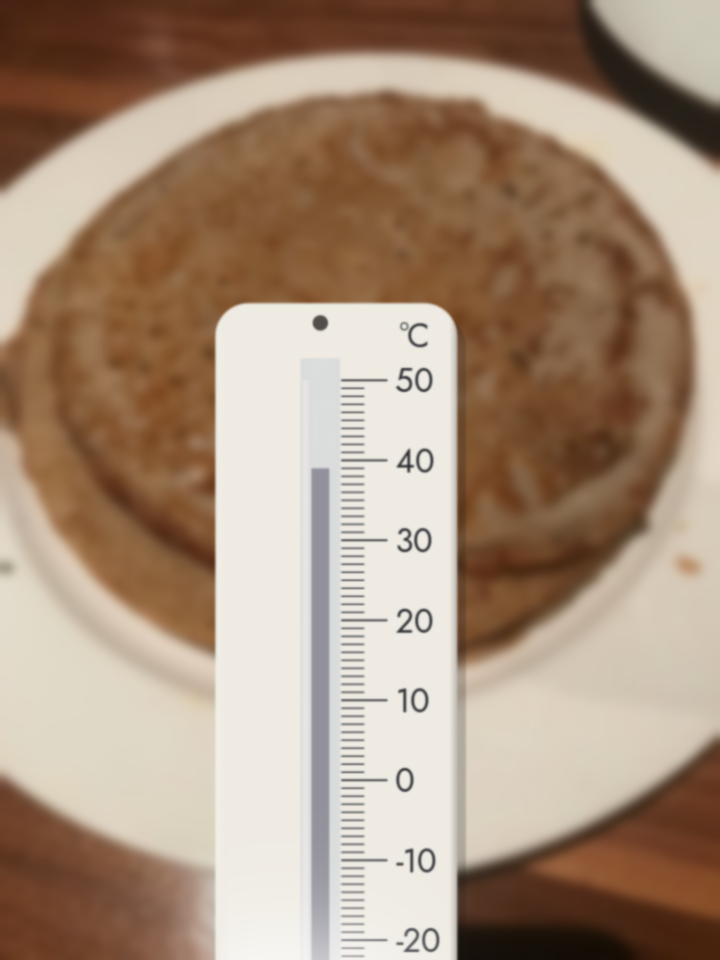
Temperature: 39 °C
